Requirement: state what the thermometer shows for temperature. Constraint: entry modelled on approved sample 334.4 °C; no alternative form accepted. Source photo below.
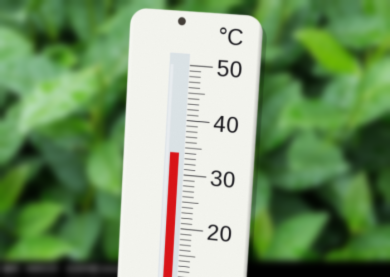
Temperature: 34 °C
